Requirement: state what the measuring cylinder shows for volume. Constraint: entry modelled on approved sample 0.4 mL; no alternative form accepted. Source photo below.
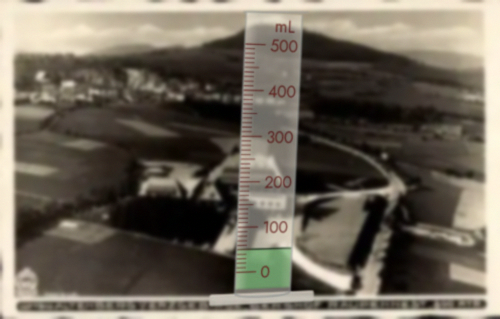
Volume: 50 mL
